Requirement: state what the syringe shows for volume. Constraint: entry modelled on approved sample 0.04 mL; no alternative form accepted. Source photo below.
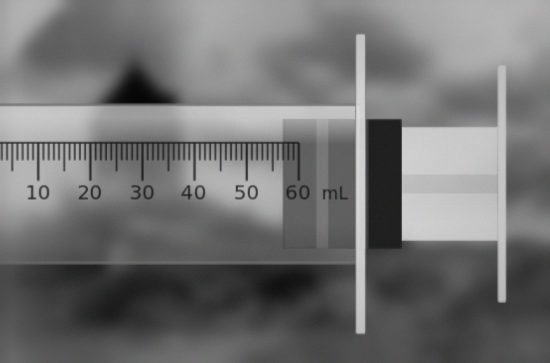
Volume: 57 mL
